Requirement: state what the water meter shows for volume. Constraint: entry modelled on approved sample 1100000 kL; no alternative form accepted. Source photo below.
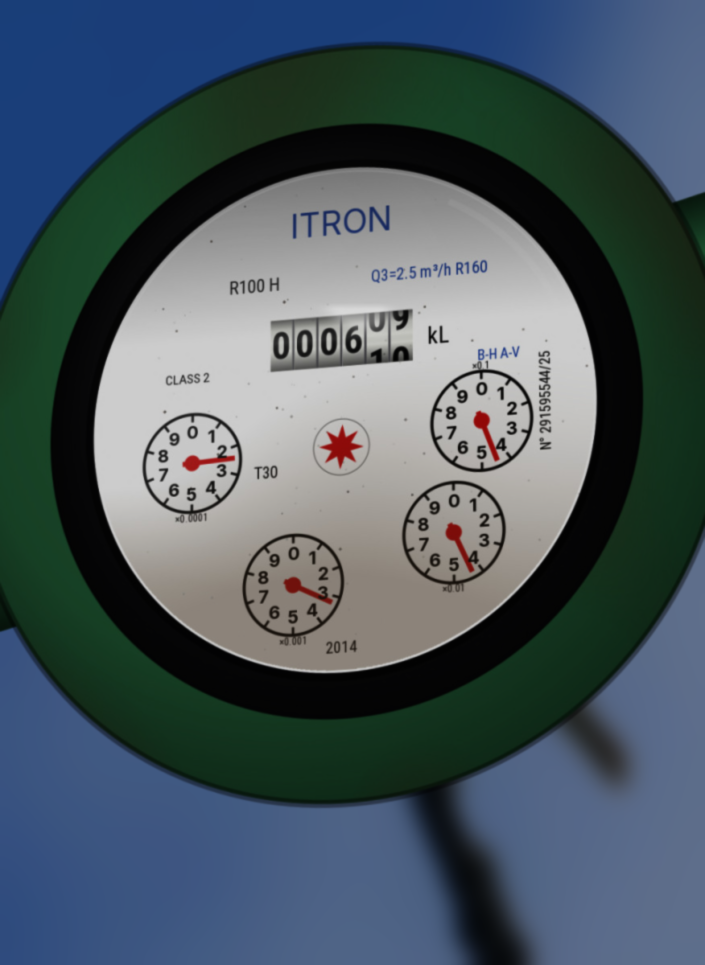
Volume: 609.4432 kL
